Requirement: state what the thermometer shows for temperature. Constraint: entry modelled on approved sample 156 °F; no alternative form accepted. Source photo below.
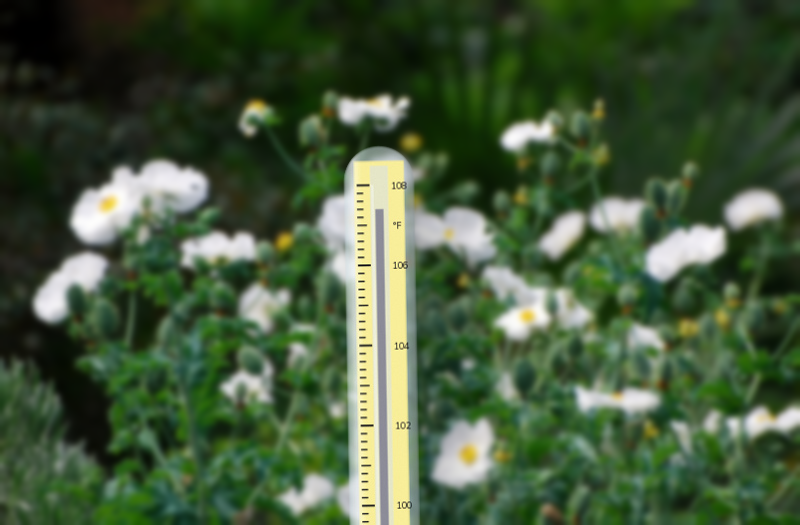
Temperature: 107.4 °F
